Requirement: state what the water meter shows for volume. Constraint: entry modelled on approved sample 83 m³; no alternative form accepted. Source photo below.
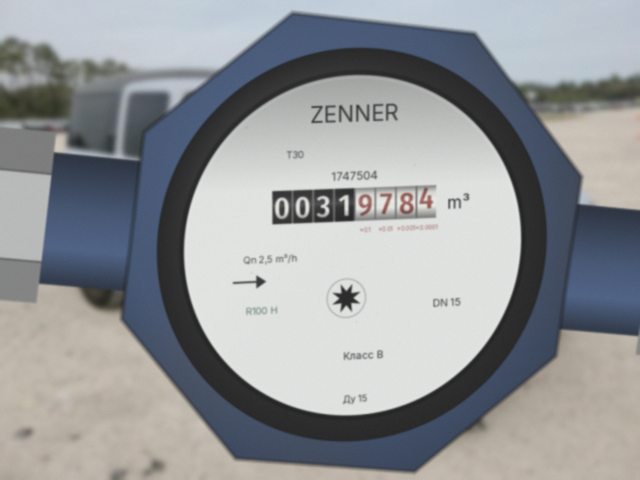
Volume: 31.9784 m³
